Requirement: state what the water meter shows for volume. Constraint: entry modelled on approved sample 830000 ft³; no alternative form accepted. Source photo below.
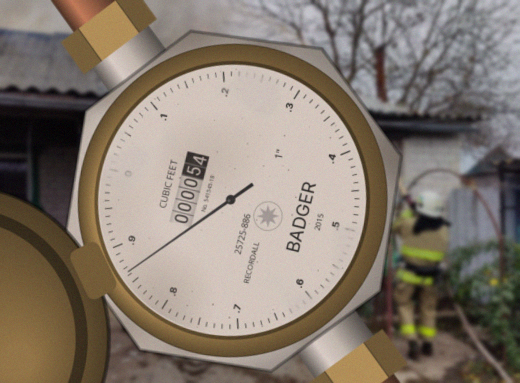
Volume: 53.86 ft³
